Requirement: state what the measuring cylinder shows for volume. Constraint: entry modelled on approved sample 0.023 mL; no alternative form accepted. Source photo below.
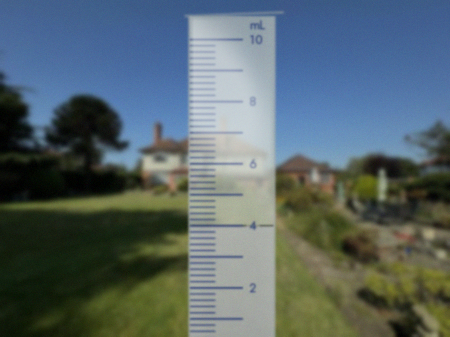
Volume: 4 mL
